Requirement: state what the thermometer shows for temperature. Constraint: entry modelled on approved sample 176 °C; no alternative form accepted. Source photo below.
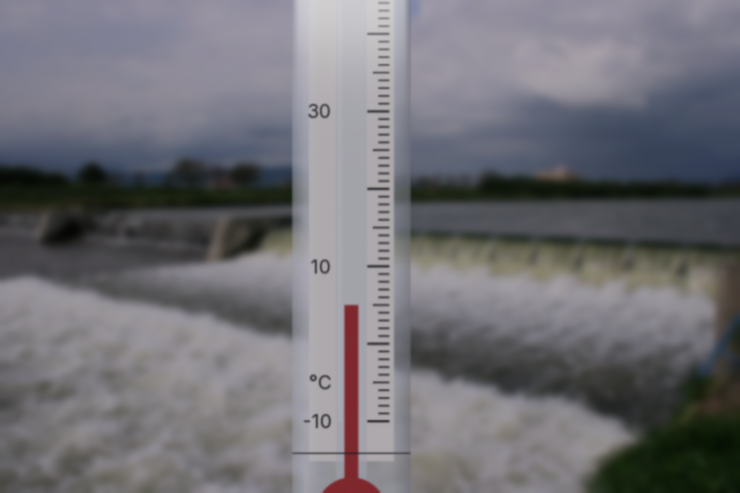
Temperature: 5 °C
